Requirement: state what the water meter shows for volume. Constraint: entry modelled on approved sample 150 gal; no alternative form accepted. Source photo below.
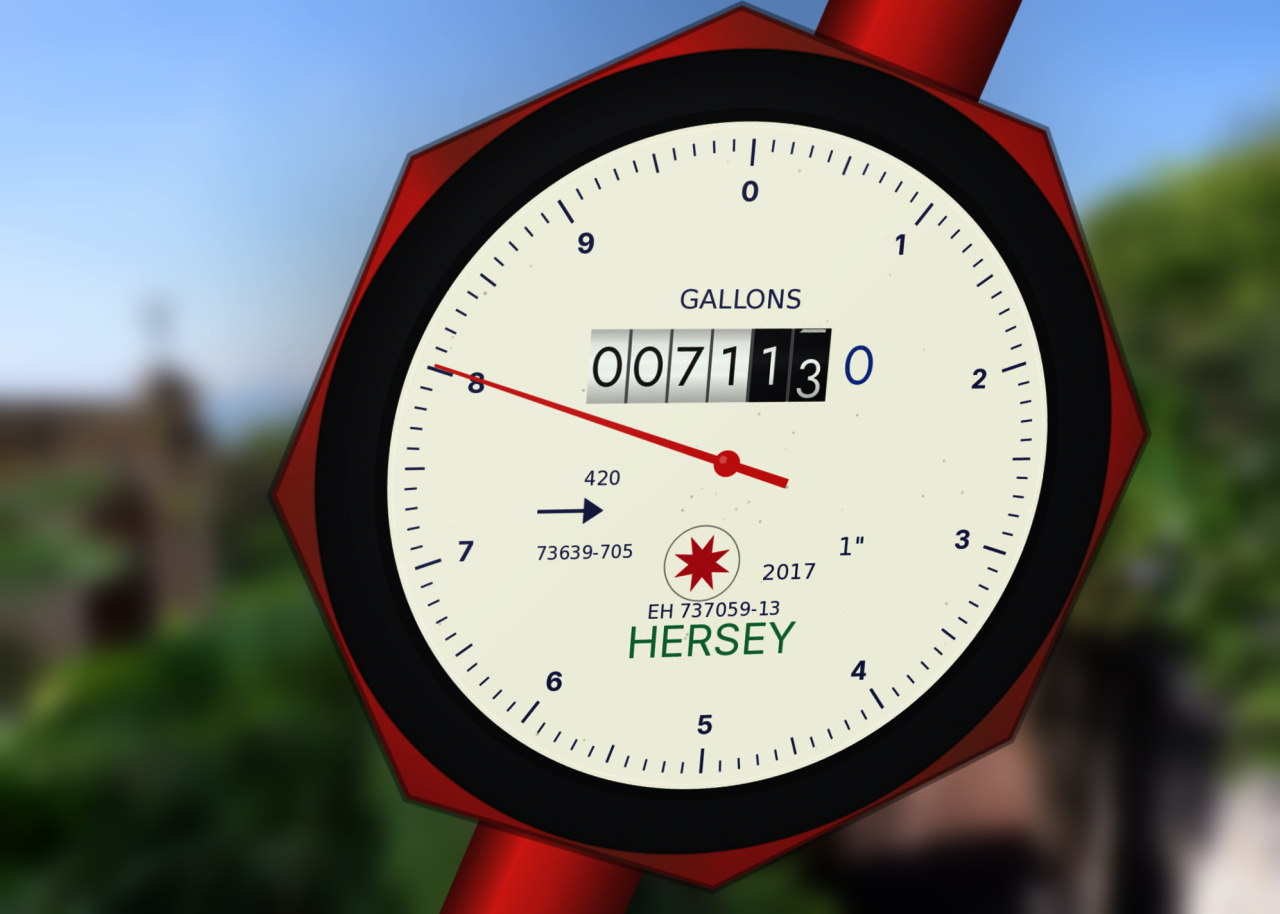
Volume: 71128.0 gal
